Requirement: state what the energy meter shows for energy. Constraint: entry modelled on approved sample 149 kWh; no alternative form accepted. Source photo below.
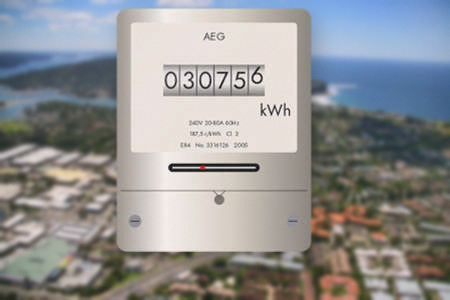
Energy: 30756 kWh
